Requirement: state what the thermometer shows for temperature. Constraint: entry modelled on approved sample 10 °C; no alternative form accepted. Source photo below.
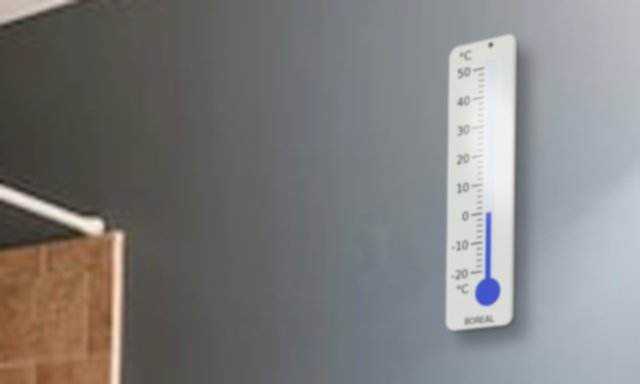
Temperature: 0 °C
